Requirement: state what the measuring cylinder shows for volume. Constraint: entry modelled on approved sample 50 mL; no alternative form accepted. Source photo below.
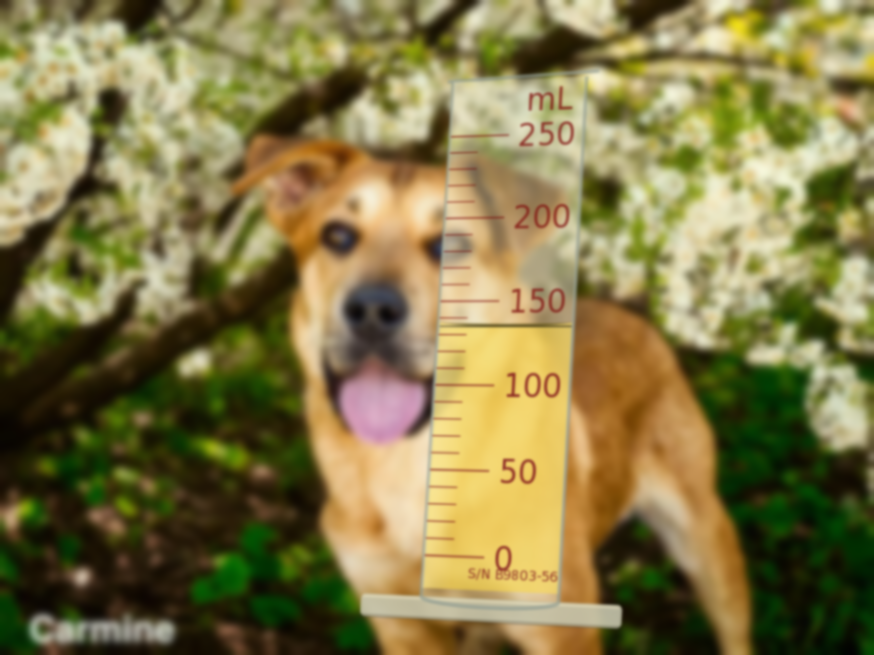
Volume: 135 mL
